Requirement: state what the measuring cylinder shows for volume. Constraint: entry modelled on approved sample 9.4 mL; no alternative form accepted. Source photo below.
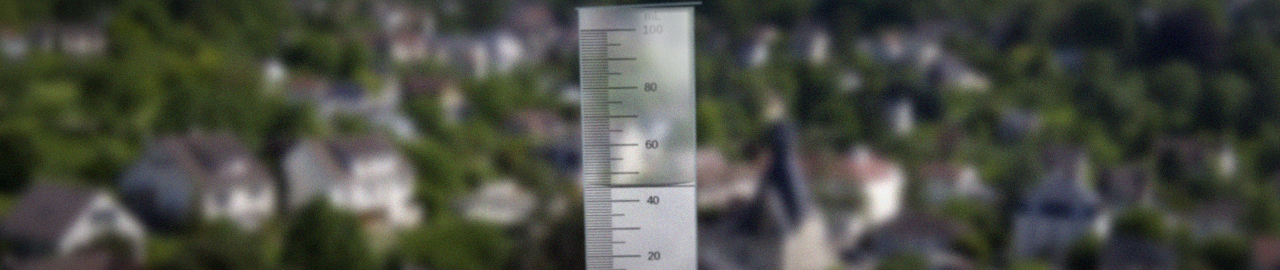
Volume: 45 mL
